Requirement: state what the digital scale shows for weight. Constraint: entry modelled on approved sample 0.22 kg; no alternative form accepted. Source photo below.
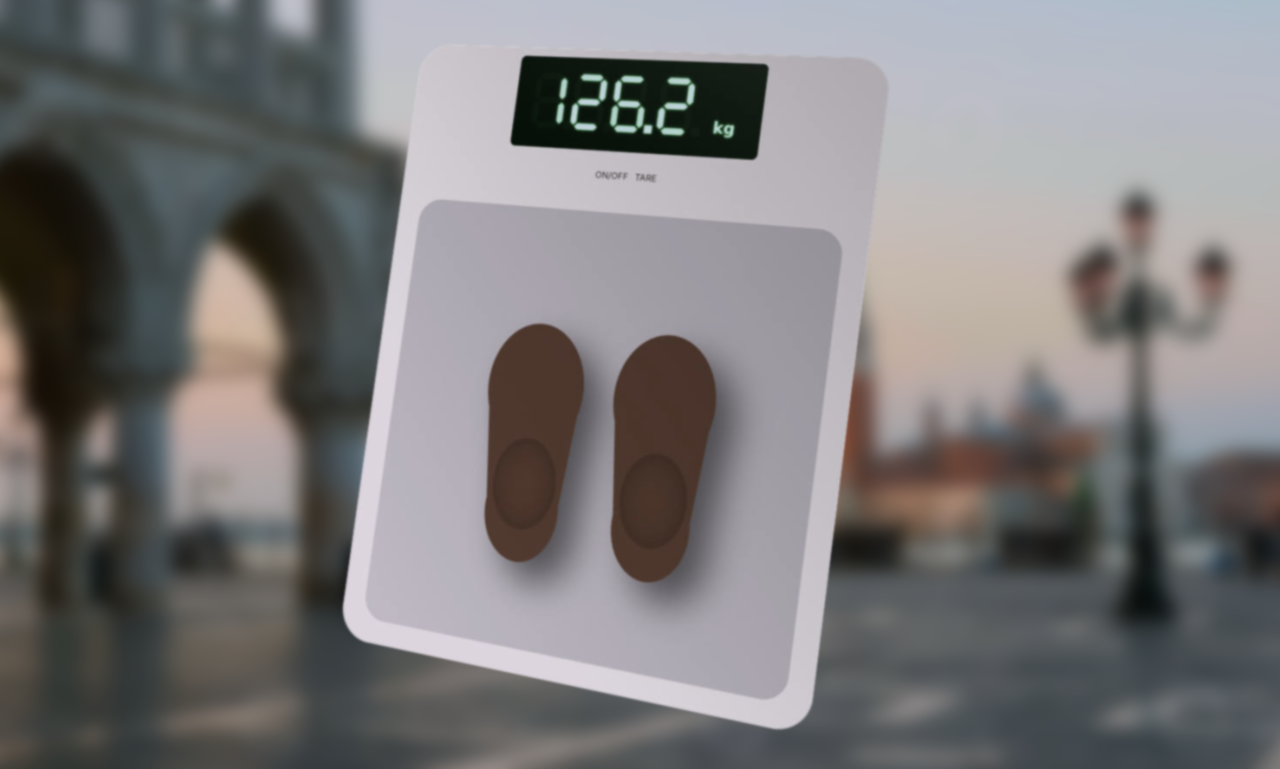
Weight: 126.2 kg
